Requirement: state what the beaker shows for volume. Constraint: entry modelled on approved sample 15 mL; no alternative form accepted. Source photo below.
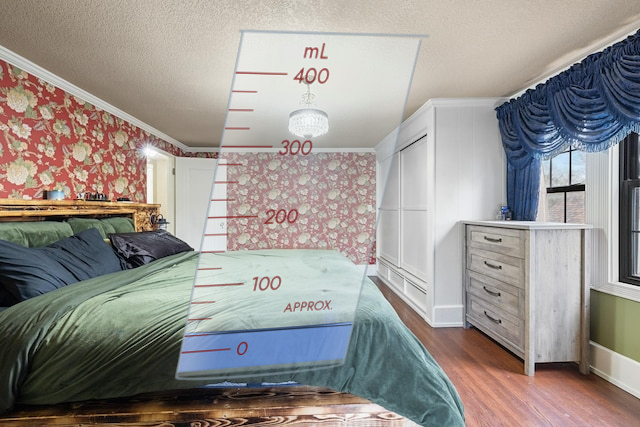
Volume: 25 mL
